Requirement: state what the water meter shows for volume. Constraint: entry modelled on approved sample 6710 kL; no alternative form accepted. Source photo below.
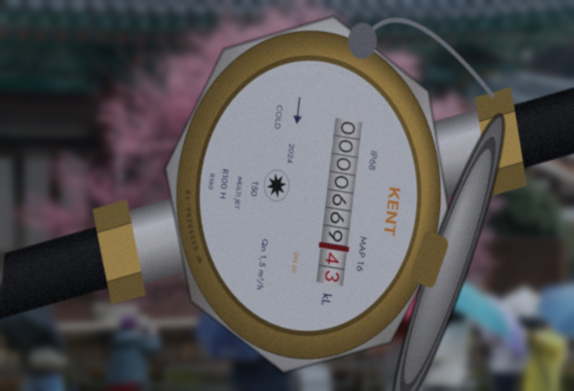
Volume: 669.43 kL
